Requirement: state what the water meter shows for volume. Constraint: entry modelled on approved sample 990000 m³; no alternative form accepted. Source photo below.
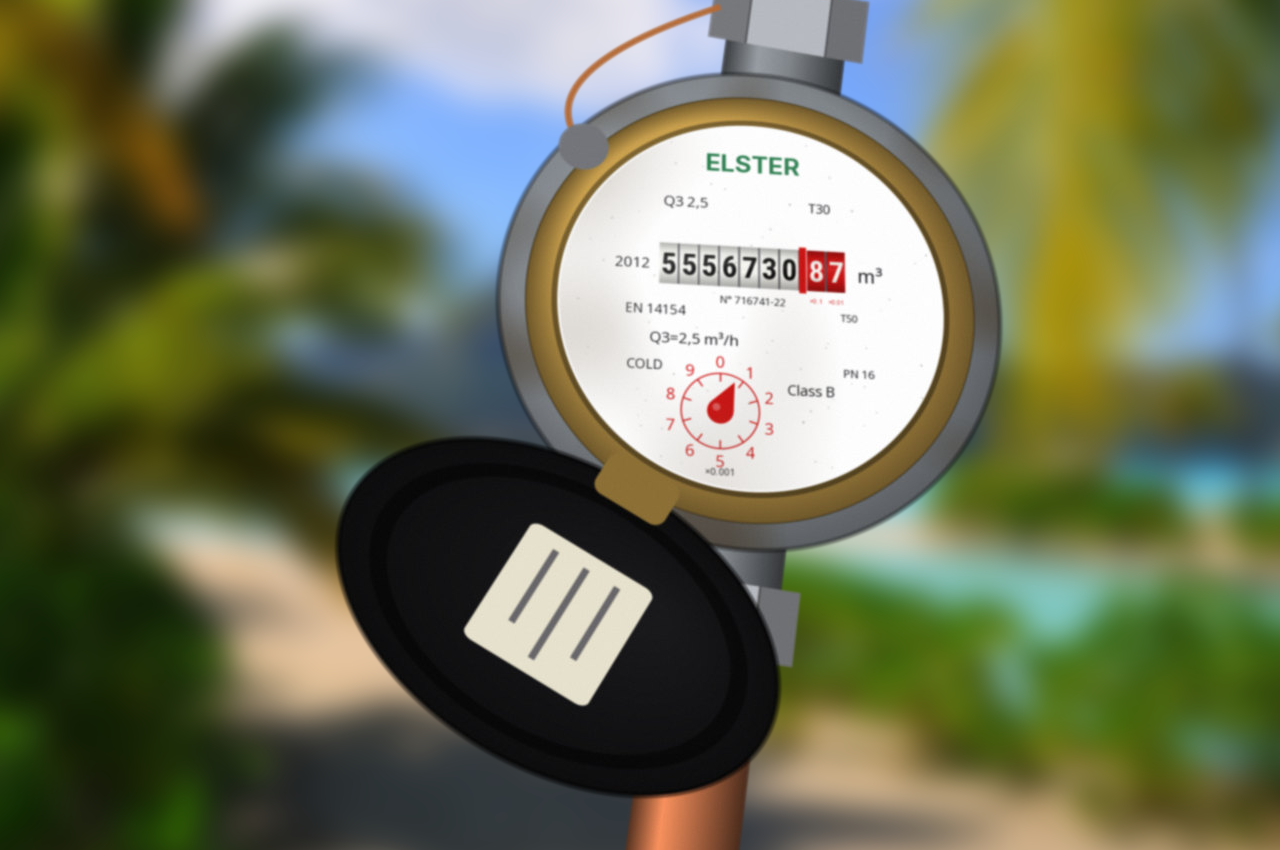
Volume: 5556730.870 m³
